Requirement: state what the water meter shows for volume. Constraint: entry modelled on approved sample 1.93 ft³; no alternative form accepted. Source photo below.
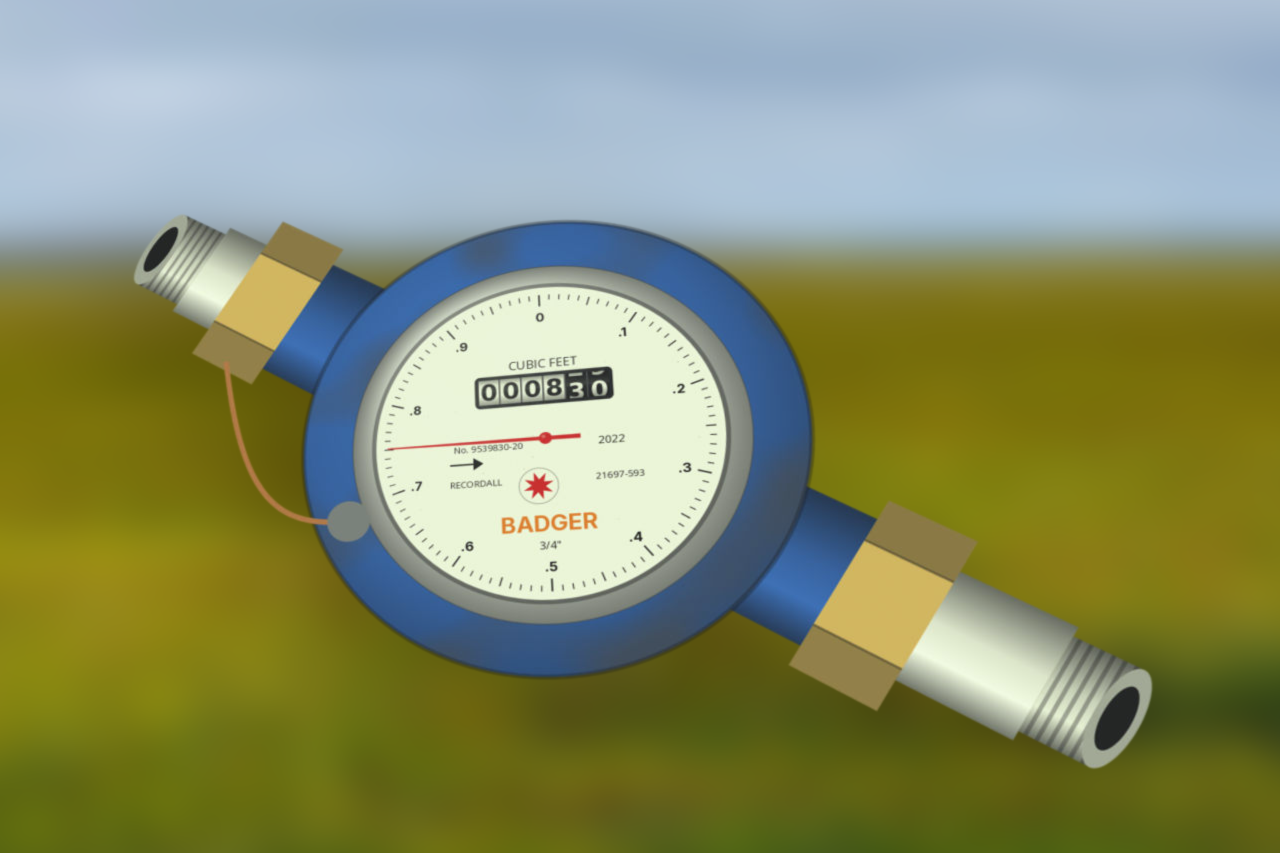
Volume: 829.75 ft³
